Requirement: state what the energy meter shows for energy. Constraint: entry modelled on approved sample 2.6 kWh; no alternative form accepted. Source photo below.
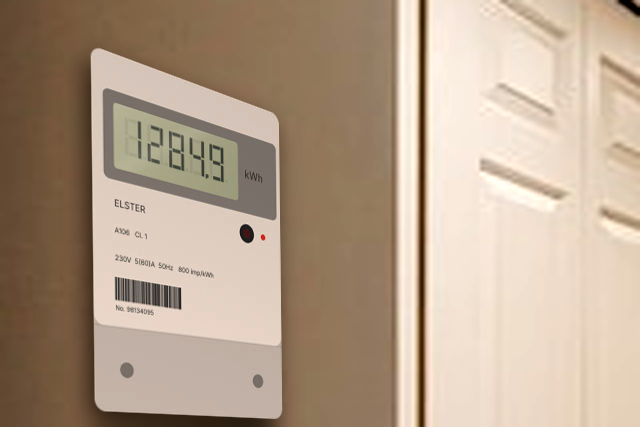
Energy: 1284.9 kWh
